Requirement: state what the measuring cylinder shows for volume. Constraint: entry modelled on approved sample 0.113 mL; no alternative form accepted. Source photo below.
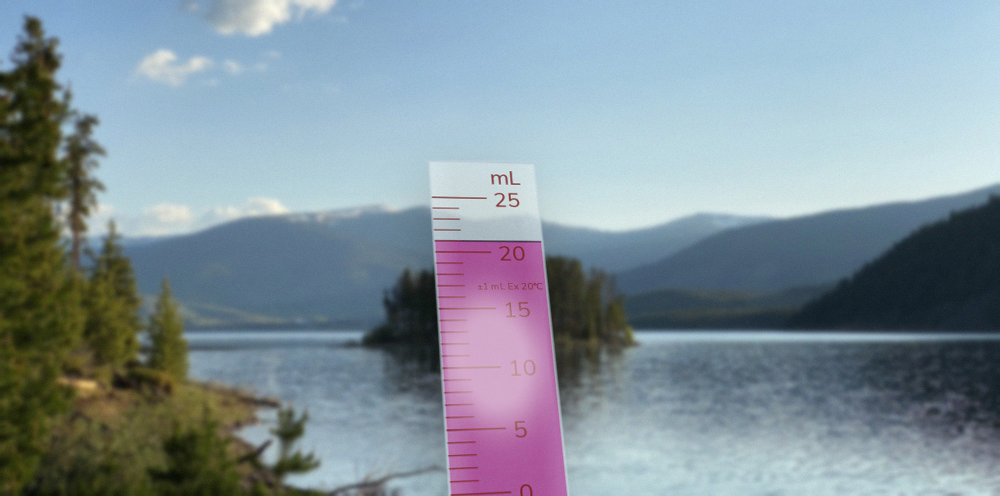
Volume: 21 mL
